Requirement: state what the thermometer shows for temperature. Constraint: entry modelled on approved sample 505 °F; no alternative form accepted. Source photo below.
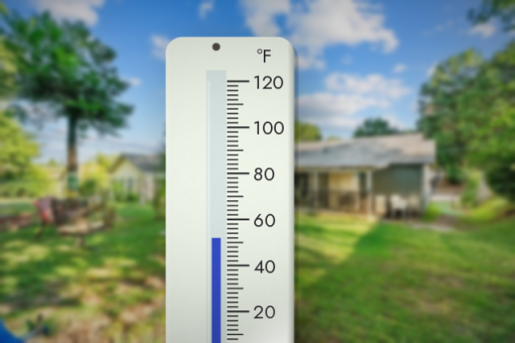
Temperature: 52 °F
